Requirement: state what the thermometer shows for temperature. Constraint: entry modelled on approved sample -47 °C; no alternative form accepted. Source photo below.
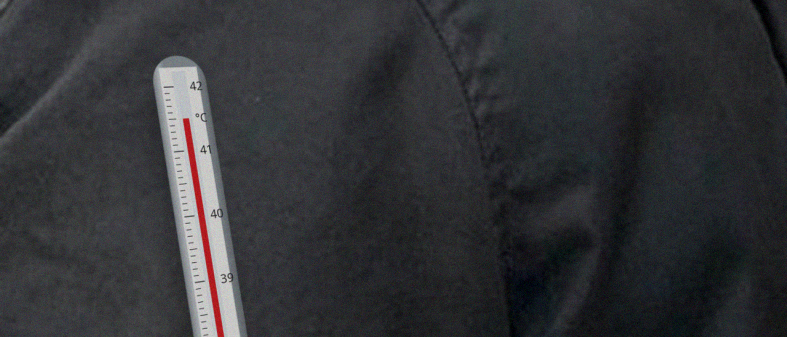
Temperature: 41.5 °C
